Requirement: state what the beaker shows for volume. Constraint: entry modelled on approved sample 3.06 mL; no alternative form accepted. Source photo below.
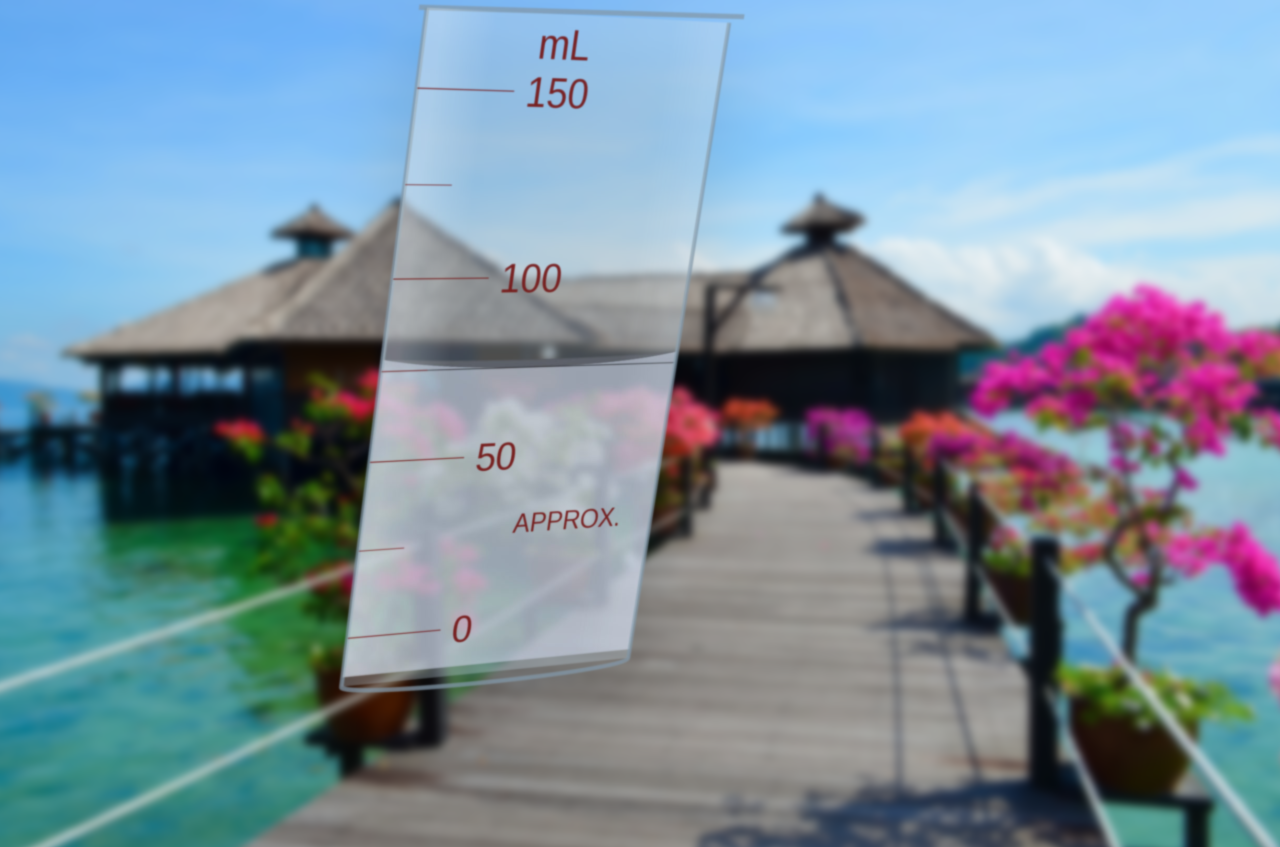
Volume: 75 mL
